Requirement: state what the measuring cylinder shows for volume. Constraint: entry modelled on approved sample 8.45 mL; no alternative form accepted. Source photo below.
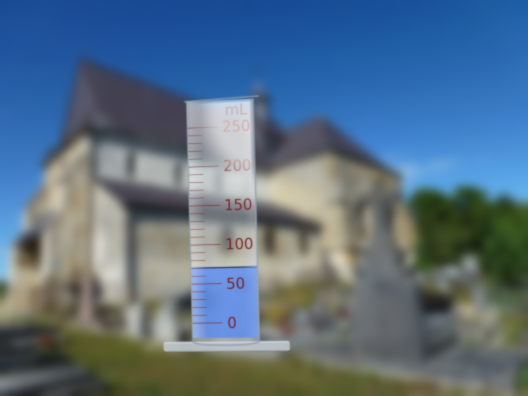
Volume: 70 mL
